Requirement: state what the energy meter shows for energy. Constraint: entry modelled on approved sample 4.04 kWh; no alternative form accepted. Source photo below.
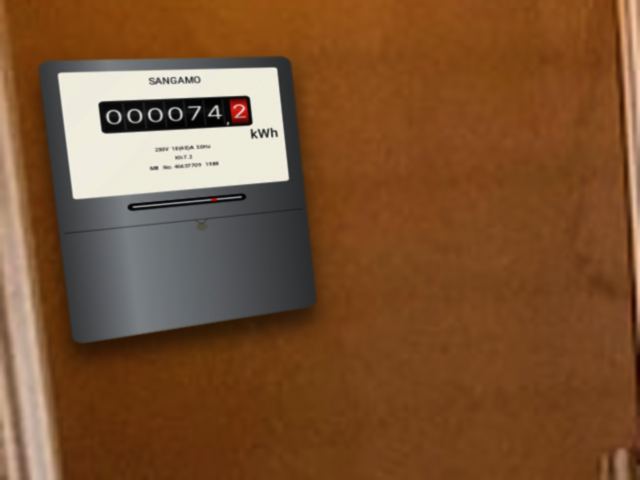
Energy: 74.2 kWh
